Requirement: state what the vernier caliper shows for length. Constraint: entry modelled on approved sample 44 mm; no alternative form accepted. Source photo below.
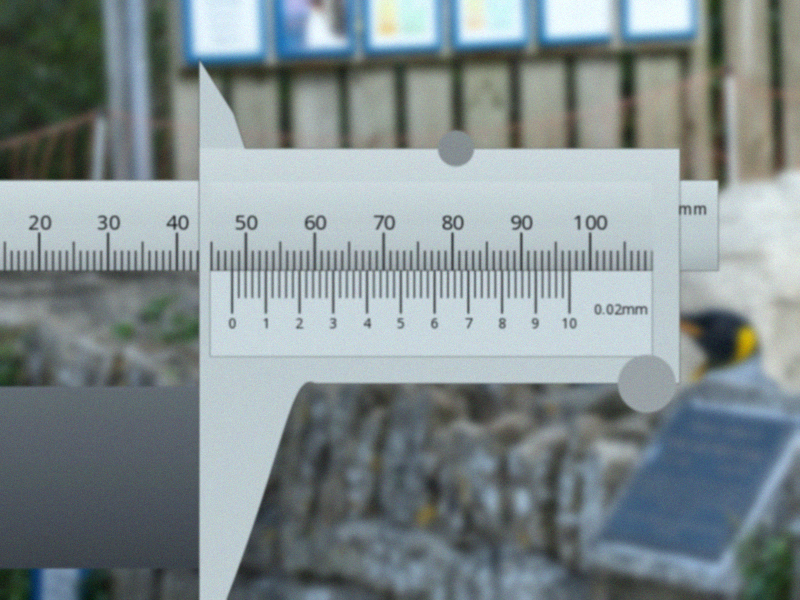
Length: 48.0 mm
